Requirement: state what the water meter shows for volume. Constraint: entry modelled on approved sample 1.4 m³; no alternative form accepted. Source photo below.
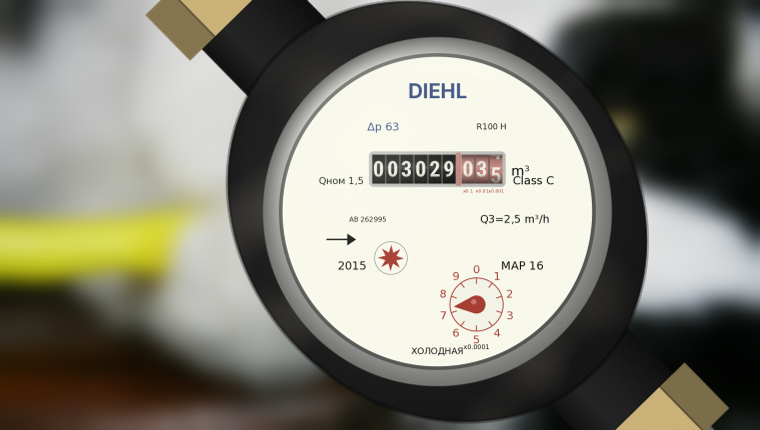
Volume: 3029.0347 m³
